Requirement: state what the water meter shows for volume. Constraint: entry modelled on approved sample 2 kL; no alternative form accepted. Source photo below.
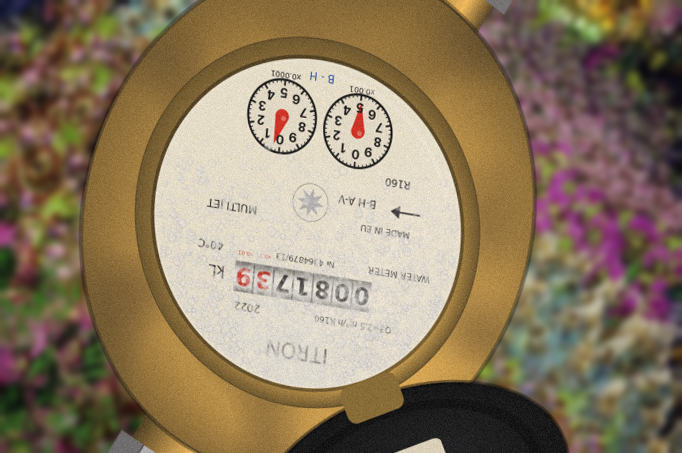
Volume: 817.3950 kL
